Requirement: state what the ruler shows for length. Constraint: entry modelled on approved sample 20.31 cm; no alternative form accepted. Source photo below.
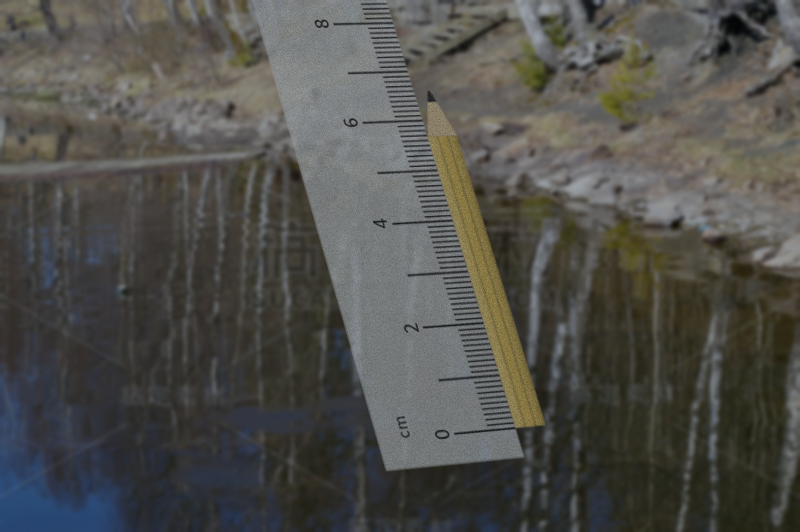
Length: 6.6 cm
